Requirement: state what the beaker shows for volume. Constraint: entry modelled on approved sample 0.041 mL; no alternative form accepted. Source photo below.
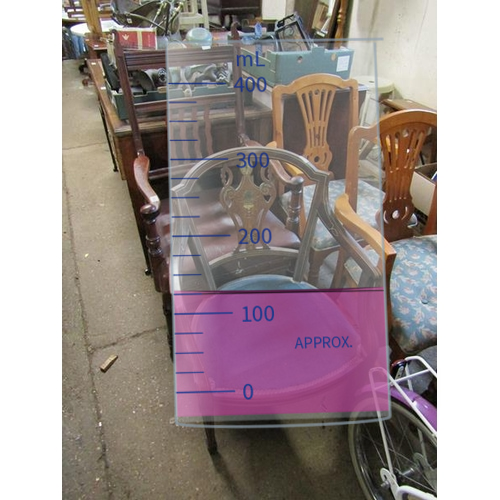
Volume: 125 mL
